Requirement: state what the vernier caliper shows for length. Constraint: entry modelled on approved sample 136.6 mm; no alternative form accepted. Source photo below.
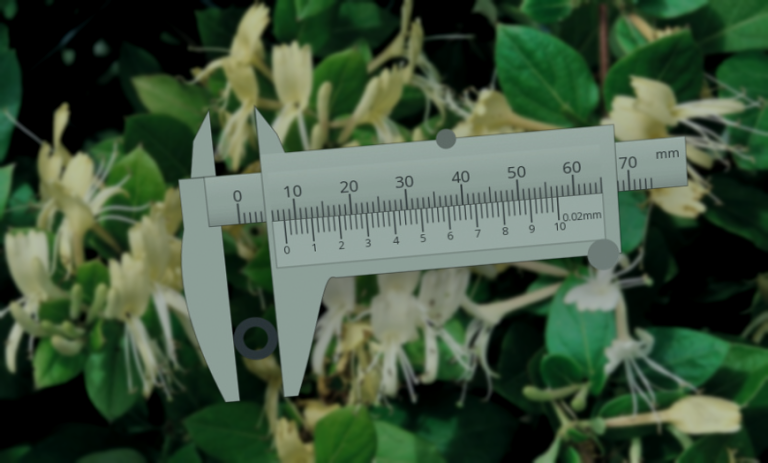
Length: 8.0 mm
